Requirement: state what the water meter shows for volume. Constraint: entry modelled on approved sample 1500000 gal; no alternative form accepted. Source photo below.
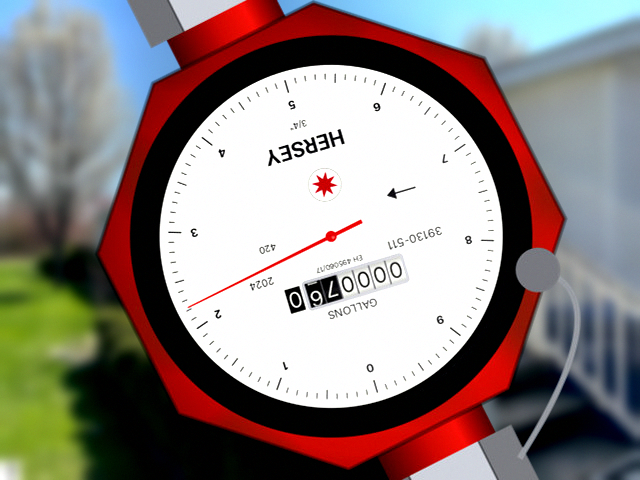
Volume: 762.2 gal
